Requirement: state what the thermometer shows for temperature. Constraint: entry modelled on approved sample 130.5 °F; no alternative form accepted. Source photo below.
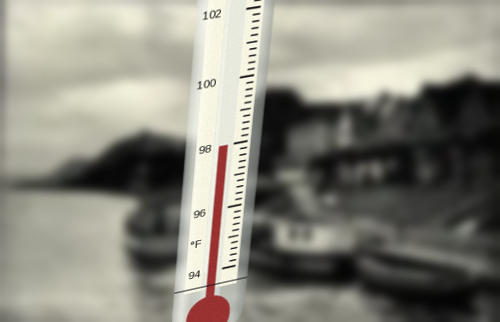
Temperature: 98 °F
